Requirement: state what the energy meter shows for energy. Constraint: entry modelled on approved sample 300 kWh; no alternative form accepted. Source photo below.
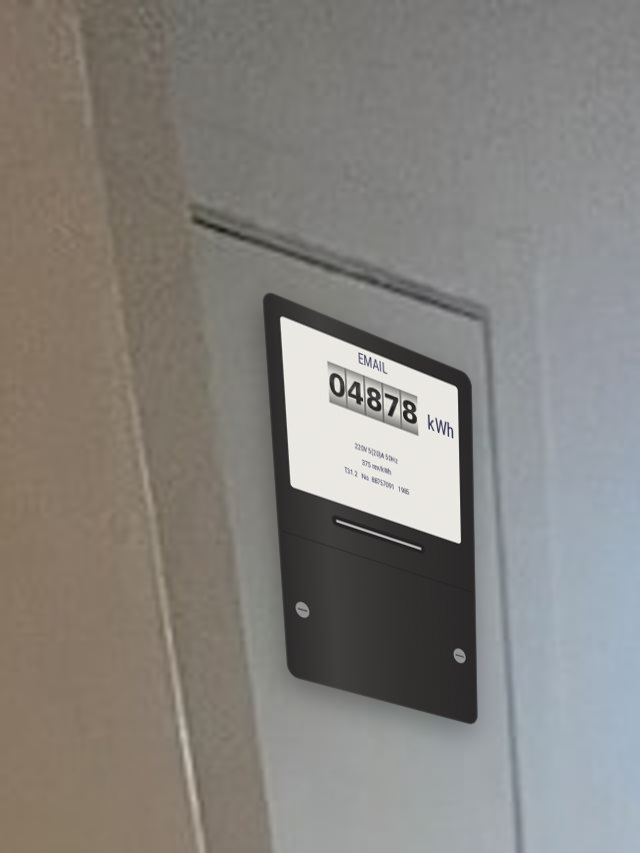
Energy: 4878 kWh
